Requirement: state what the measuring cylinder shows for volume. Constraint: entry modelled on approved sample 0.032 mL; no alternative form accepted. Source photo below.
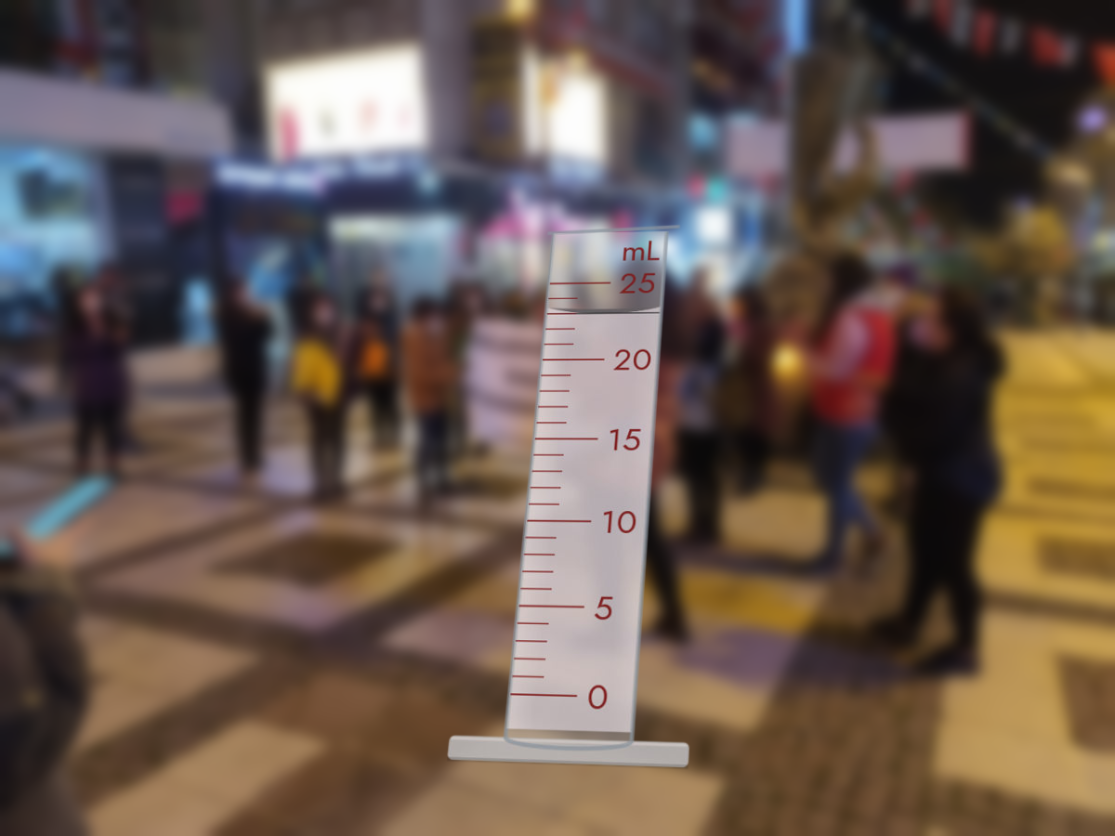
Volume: 23 mL
